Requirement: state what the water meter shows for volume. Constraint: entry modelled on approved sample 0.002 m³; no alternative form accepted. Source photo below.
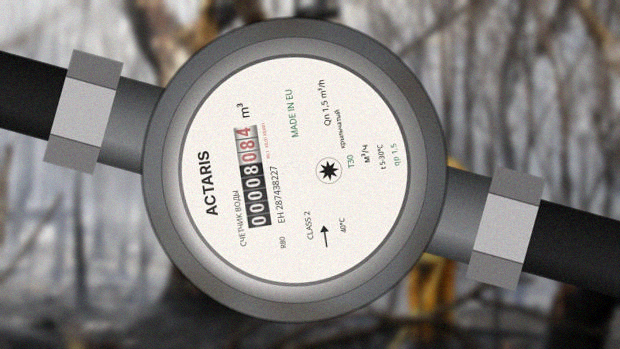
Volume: 8.084 m³
